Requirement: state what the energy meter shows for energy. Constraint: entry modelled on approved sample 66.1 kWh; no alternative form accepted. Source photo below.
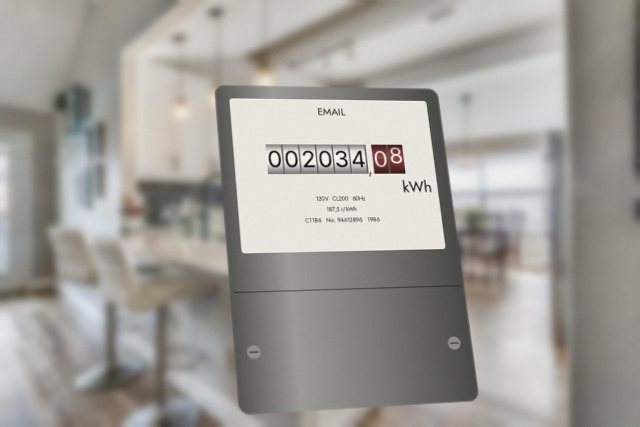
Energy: 2034.08 kWh
